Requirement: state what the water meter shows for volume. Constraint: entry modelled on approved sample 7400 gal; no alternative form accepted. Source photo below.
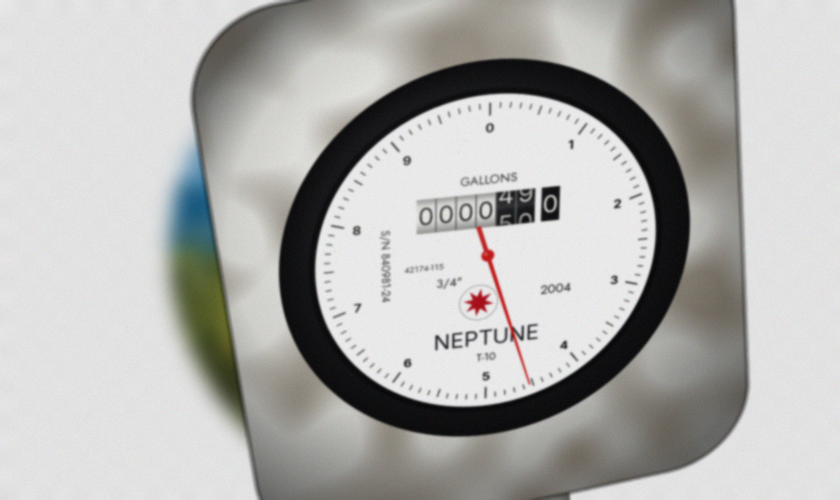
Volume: 494.5 gal
